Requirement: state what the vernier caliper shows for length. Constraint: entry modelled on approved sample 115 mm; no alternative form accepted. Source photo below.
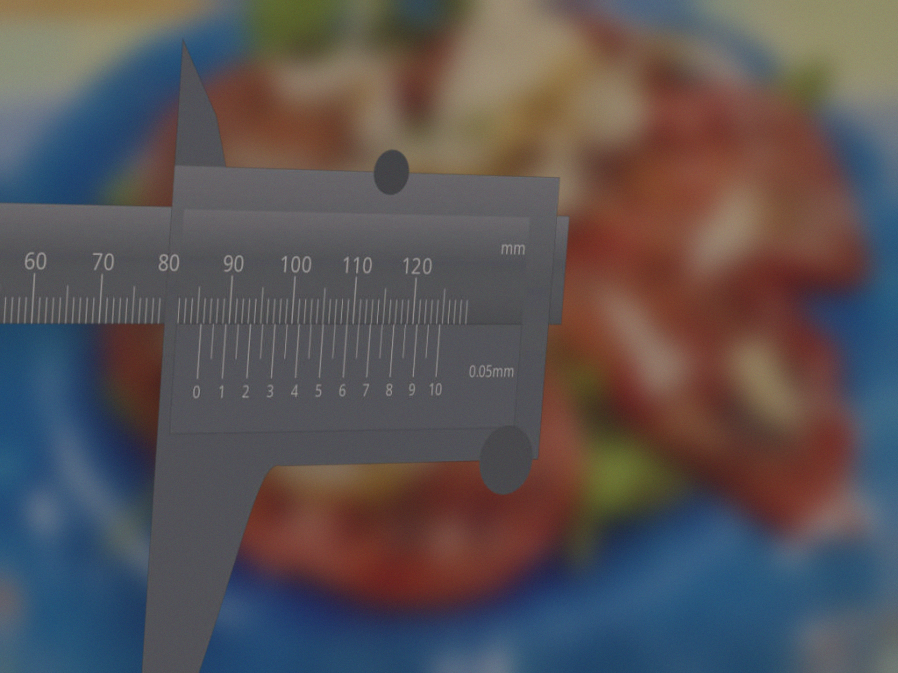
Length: 85.6 mm
